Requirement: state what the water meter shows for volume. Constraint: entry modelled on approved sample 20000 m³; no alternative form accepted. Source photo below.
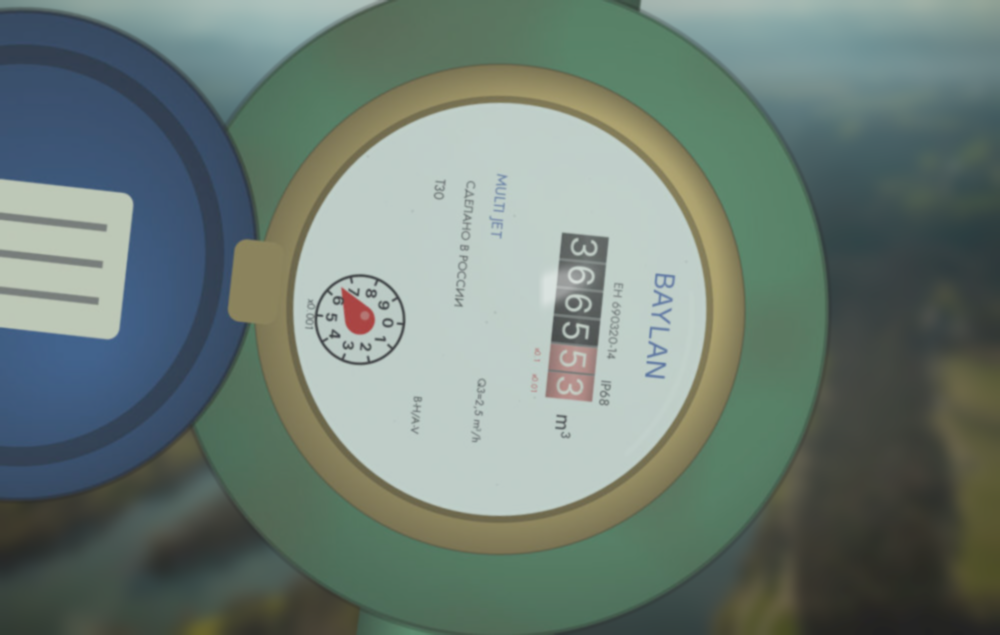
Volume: 3665.536 m³
